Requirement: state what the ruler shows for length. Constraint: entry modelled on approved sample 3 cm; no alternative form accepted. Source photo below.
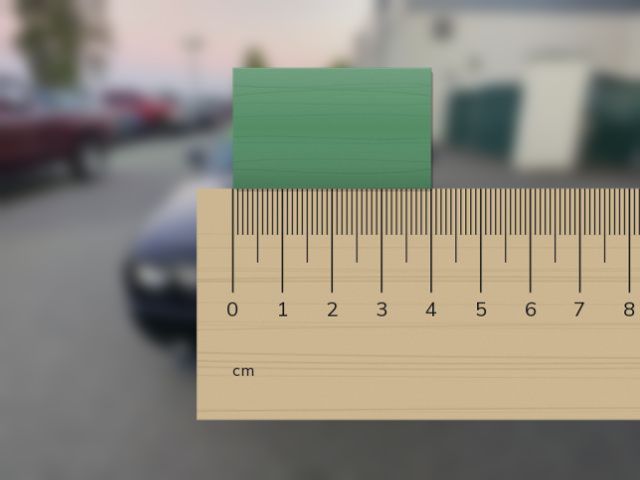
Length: 4 cm
